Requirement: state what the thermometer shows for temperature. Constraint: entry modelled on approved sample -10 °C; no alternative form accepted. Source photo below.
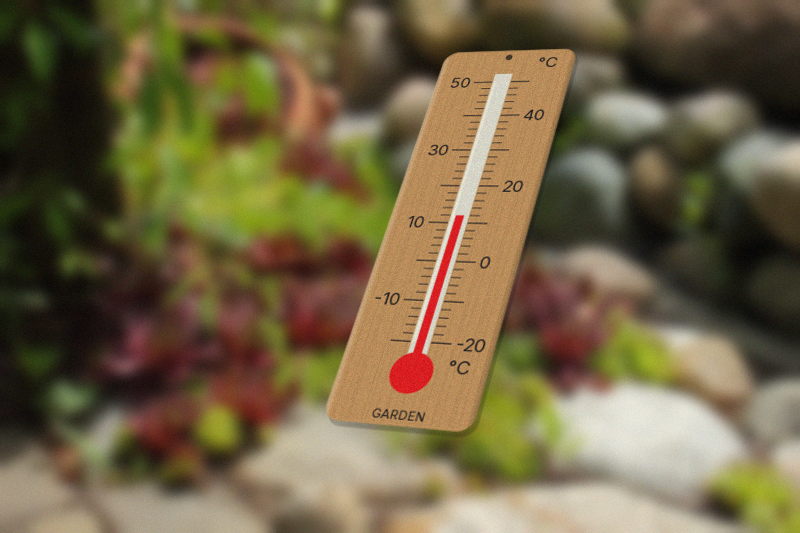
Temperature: 12 °C
